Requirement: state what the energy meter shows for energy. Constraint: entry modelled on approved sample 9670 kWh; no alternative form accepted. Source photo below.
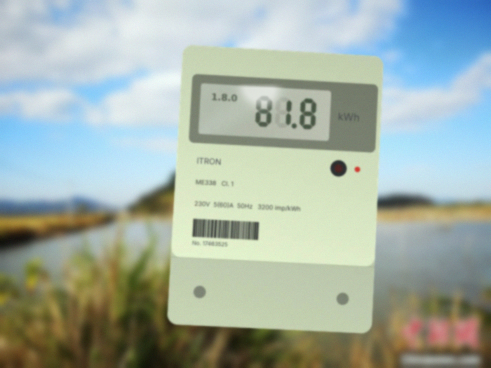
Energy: 81.8 kWh
